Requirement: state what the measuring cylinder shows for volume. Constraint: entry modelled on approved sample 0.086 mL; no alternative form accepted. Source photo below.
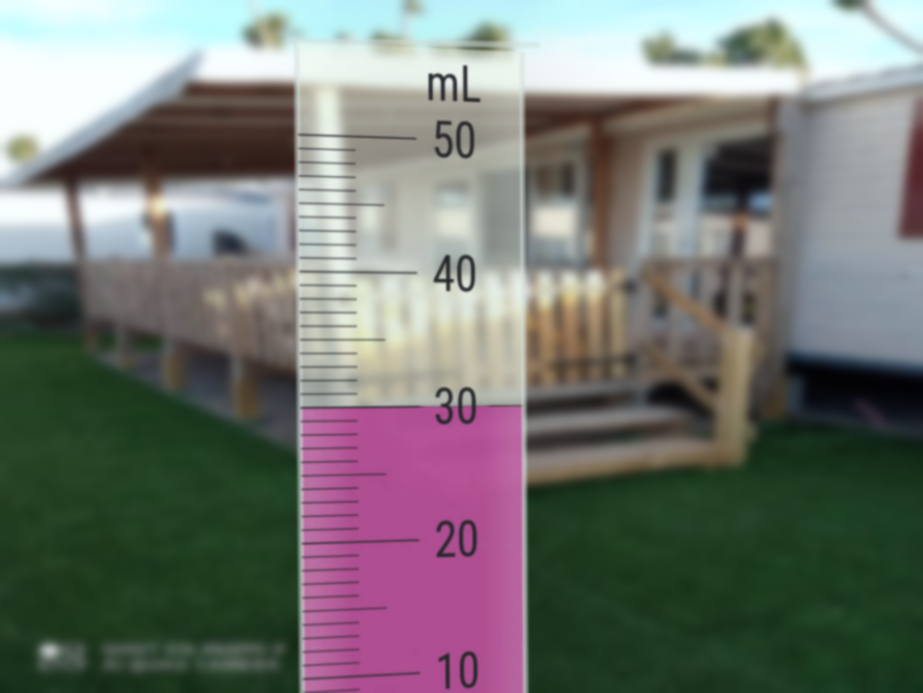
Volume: 30 mL
